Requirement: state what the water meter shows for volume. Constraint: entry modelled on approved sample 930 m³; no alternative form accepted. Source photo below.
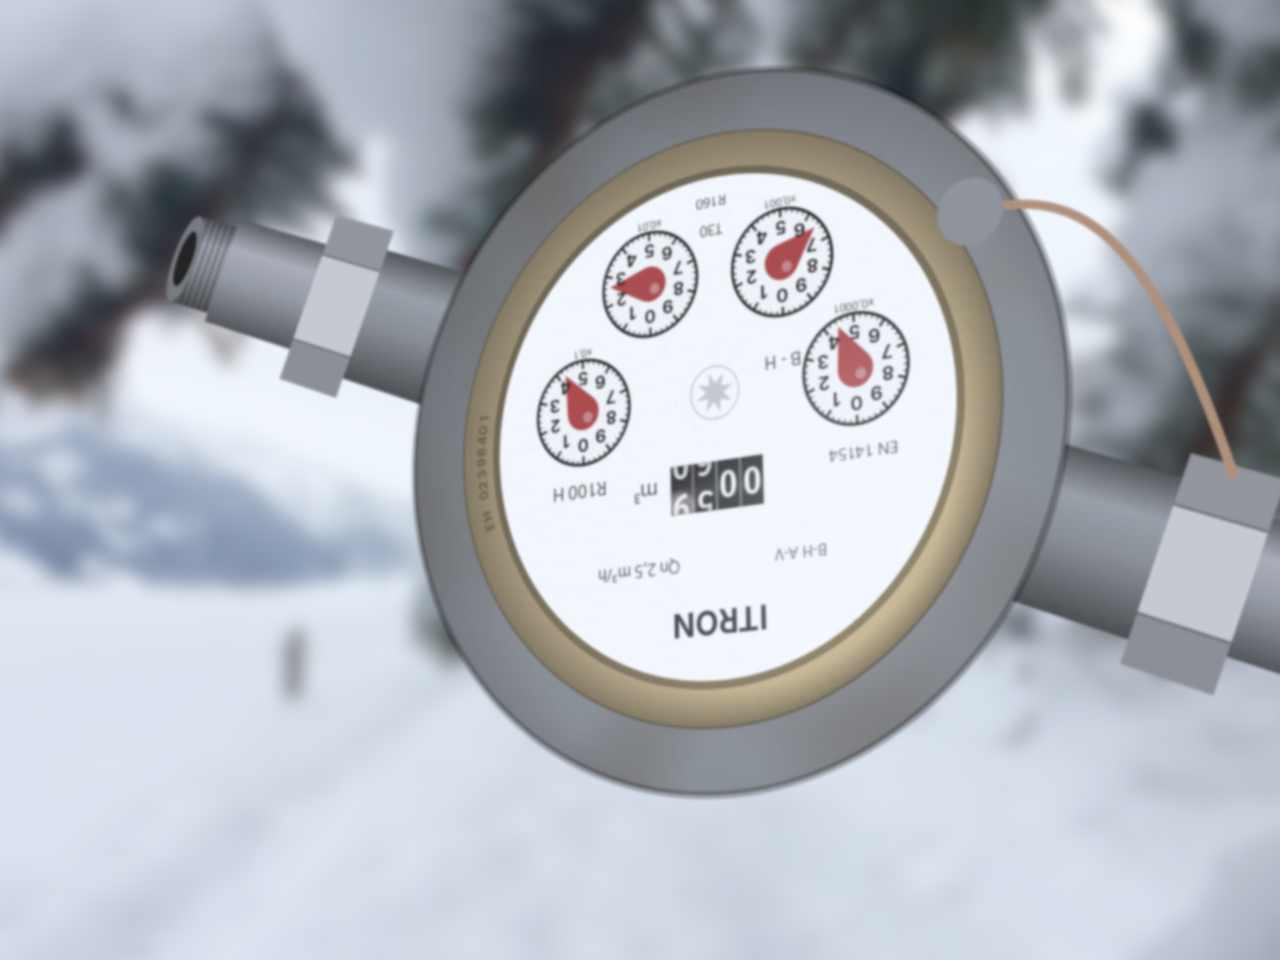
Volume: 59.4264 m³
